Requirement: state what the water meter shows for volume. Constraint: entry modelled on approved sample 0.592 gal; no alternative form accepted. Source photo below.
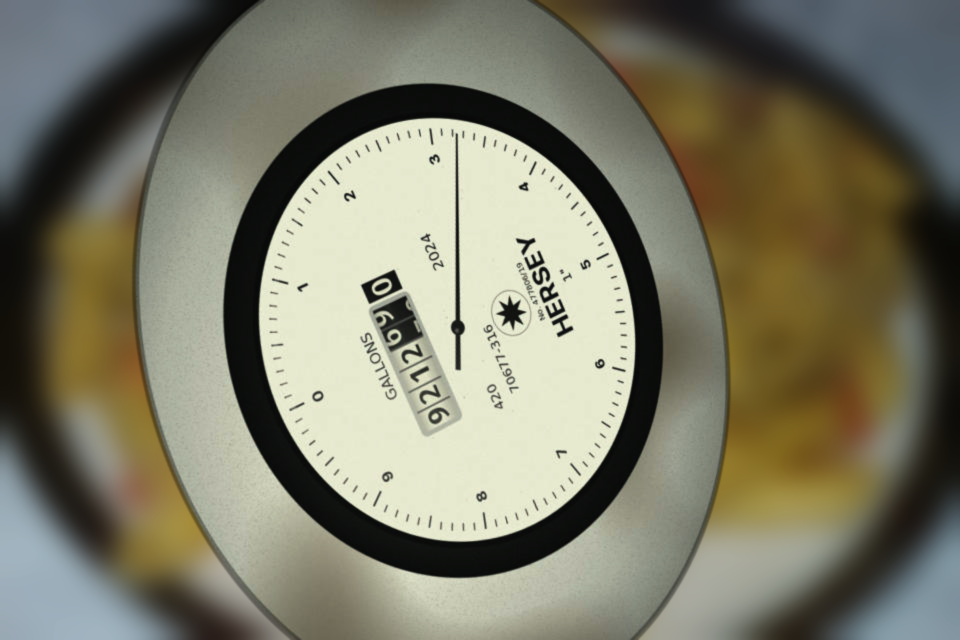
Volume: 9212693.2 gal
